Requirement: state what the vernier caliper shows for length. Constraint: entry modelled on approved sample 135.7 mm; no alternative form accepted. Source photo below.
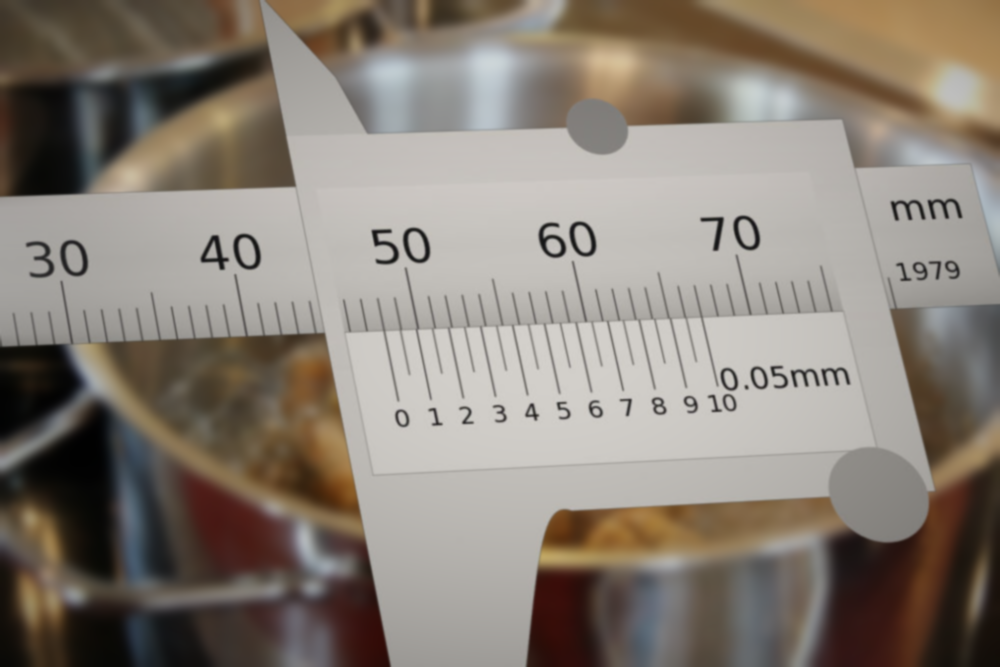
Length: 48.0 mm
